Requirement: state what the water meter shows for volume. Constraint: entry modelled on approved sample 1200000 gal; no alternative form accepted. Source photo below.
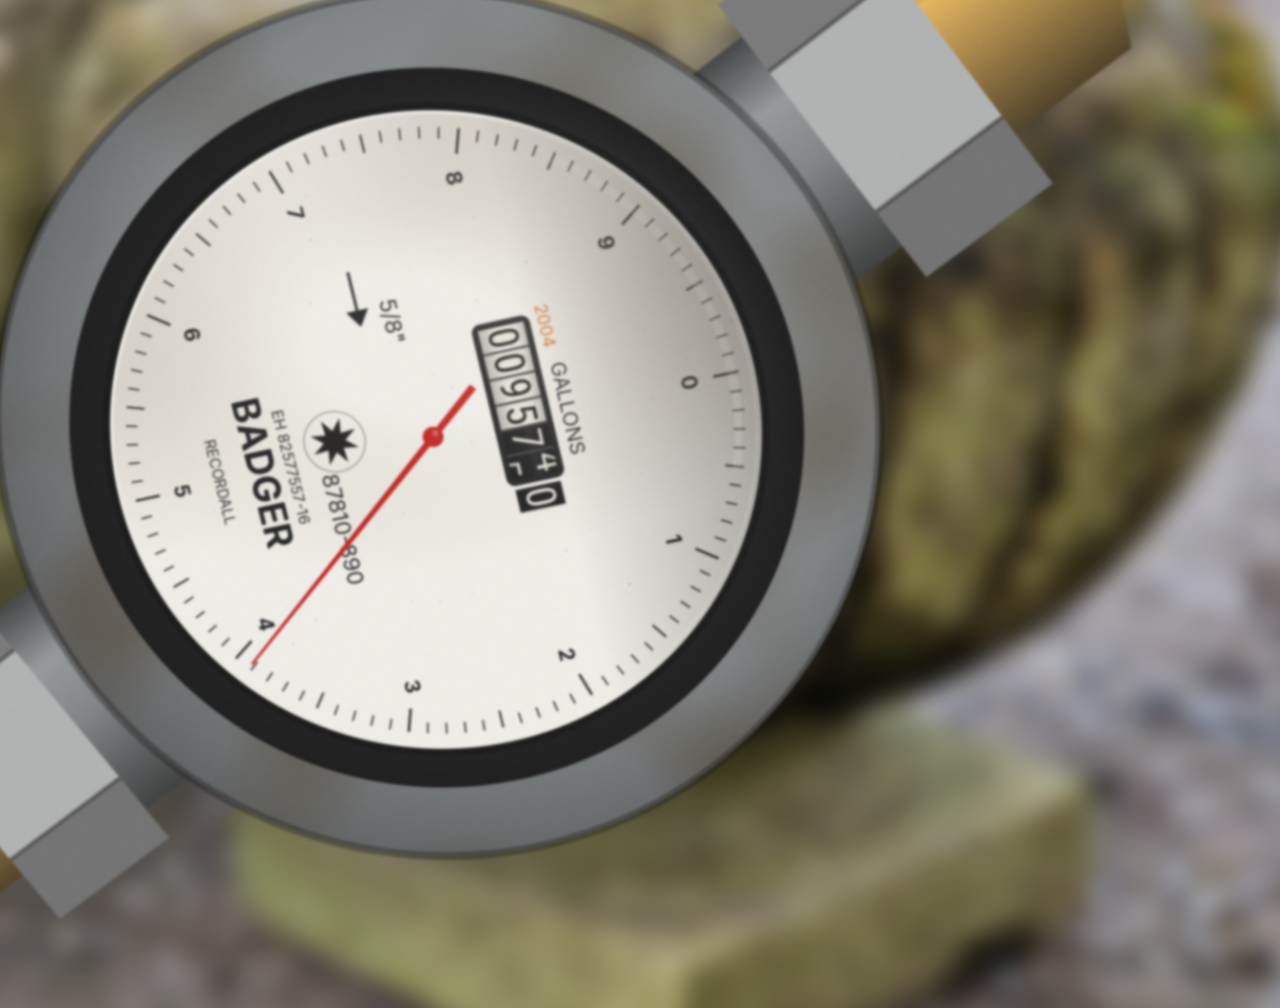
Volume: 95743.9 gal
